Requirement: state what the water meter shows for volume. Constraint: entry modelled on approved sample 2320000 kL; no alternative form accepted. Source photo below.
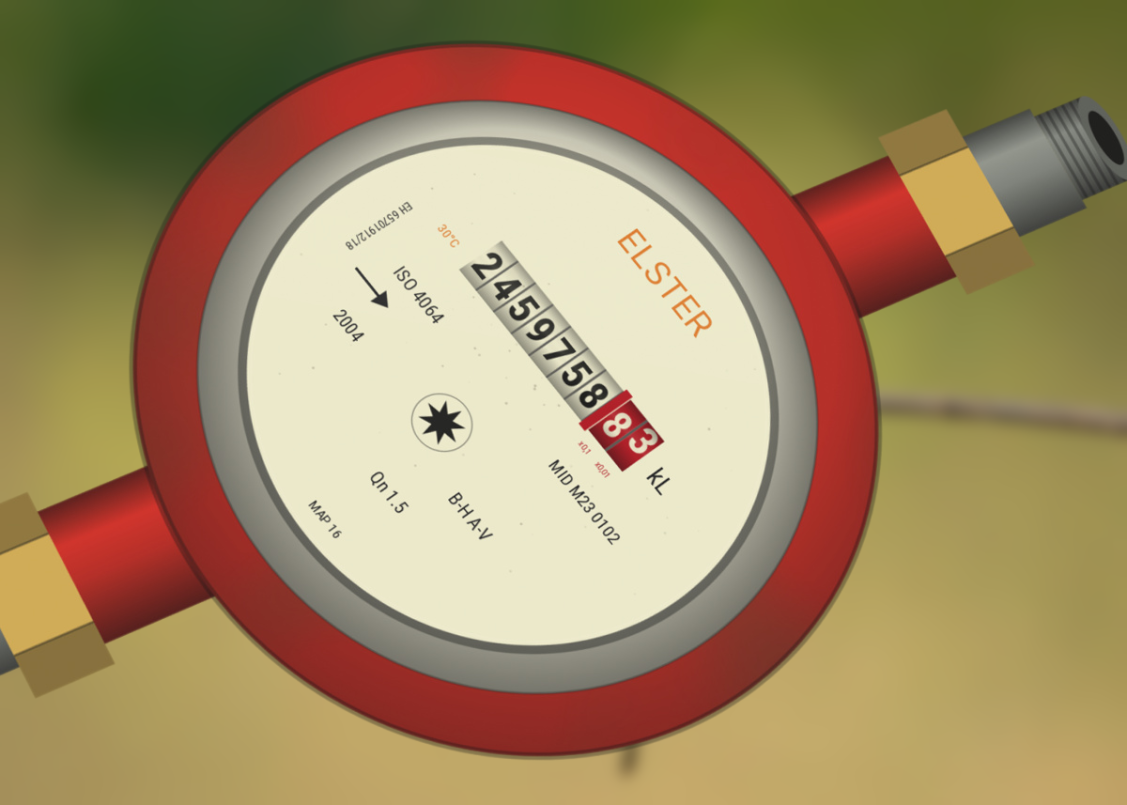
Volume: 2459758.83 kL
